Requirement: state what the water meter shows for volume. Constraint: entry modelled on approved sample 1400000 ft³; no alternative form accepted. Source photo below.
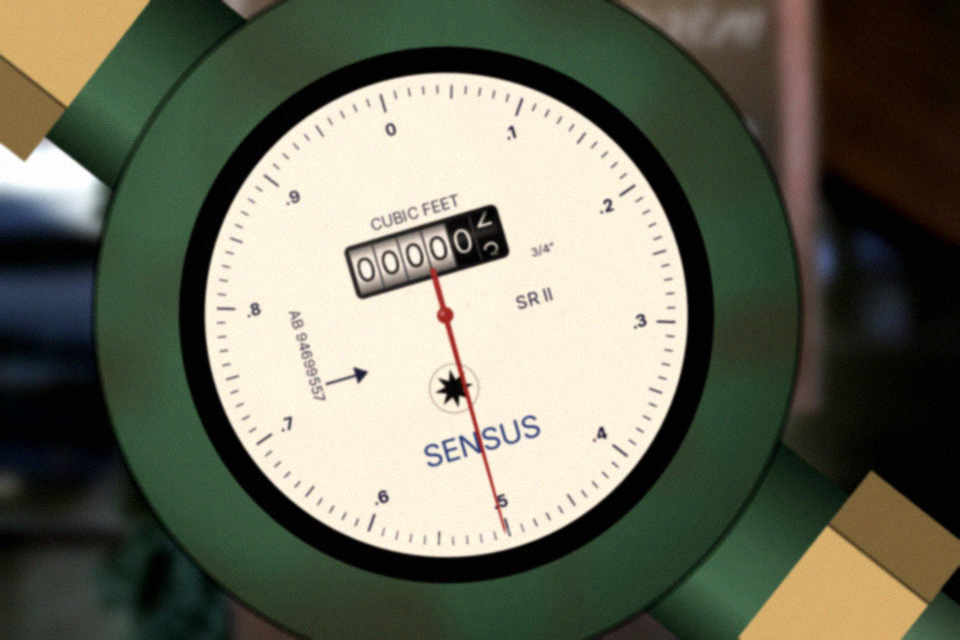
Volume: 2.50 ft³
